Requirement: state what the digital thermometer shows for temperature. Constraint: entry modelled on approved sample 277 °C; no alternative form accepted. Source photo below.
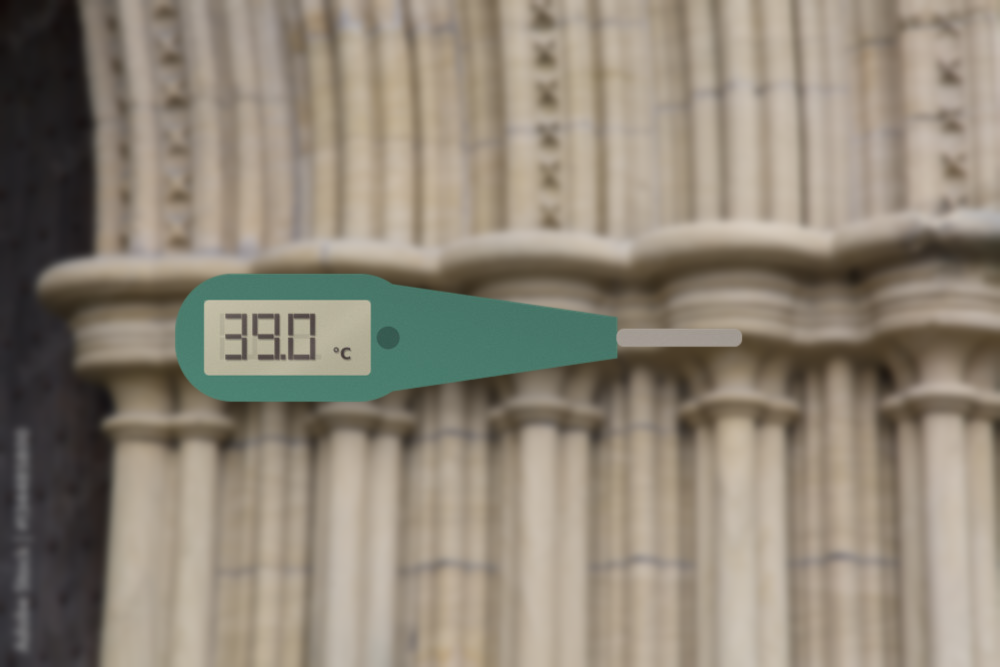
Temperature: 39.0 °C
